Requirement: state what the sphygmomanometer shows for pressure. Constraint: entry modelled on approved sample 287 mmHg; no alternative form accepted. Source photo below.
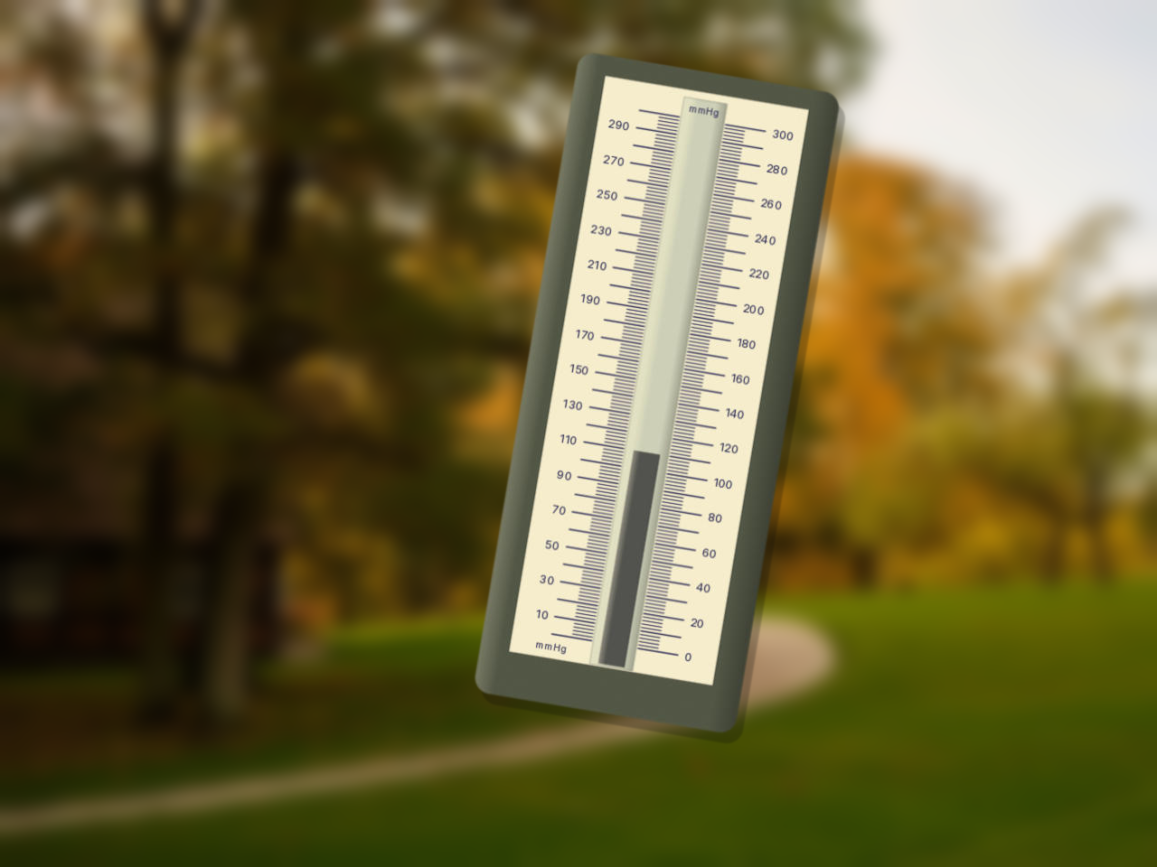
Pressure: 110 mmHg
